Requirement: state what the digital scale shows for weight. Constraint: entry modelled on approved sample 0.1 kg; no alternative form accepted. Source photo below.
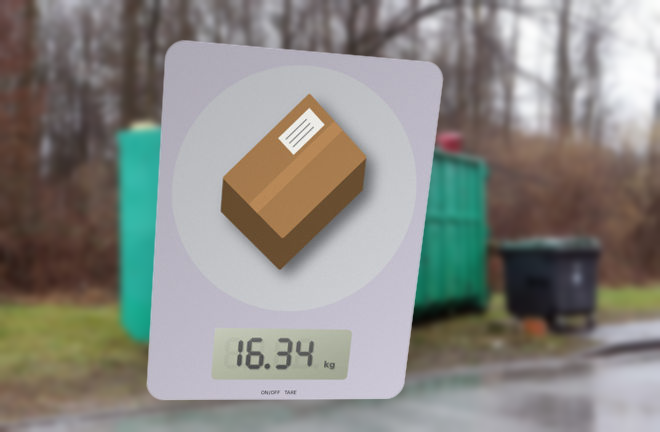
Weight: 16.34 kg
